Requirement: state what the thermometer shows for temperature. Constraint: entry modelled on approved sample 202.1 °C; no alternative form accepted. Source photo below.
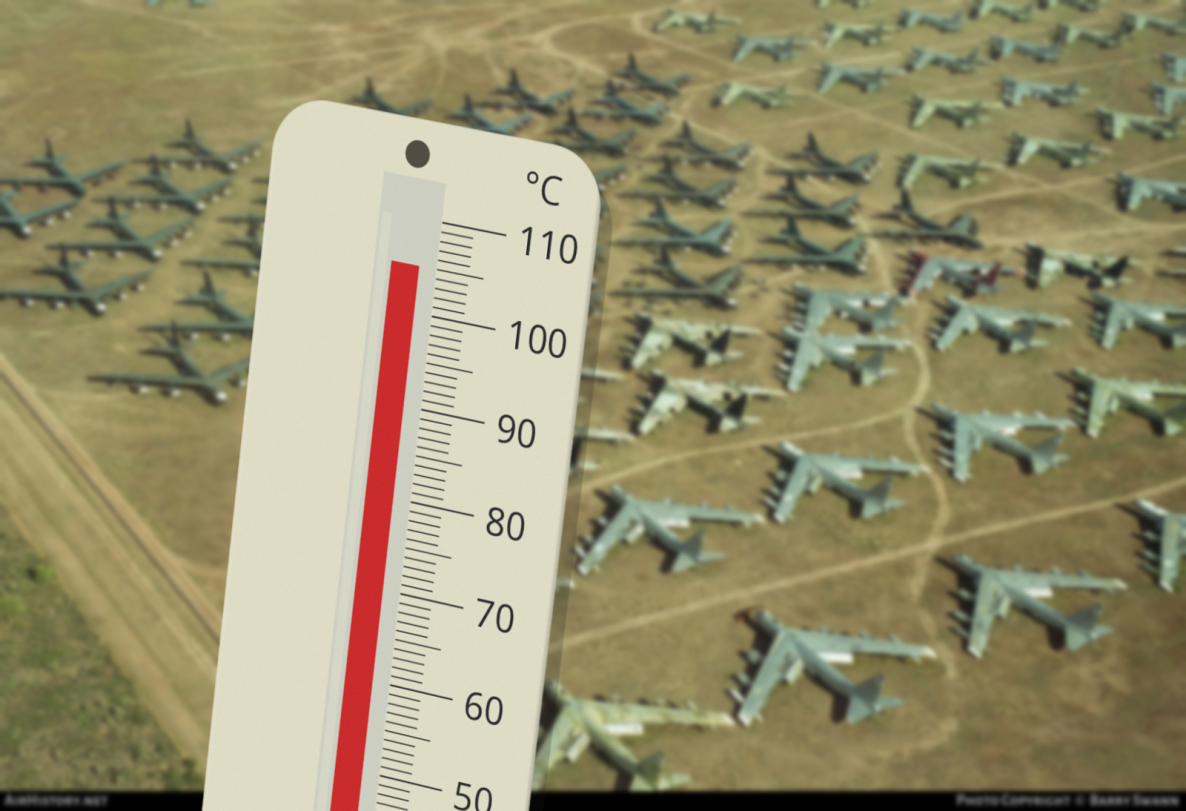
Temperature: 105 °C
